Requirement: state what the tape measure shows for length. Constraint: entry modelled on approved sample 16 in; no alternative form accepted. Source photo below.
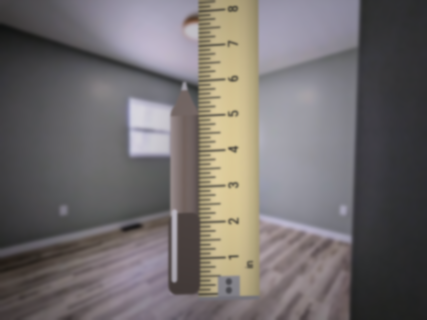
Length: 6 in
